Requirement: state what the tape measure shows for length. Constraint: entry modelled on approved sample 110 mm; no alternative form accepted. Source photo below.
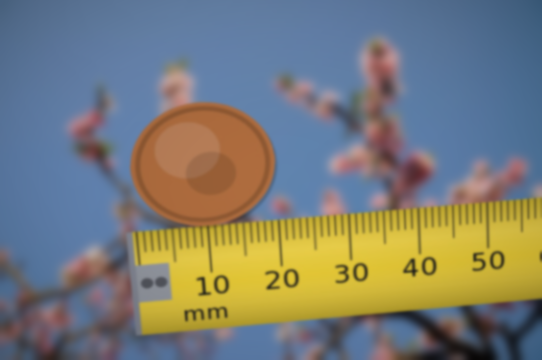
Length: 20 mm
